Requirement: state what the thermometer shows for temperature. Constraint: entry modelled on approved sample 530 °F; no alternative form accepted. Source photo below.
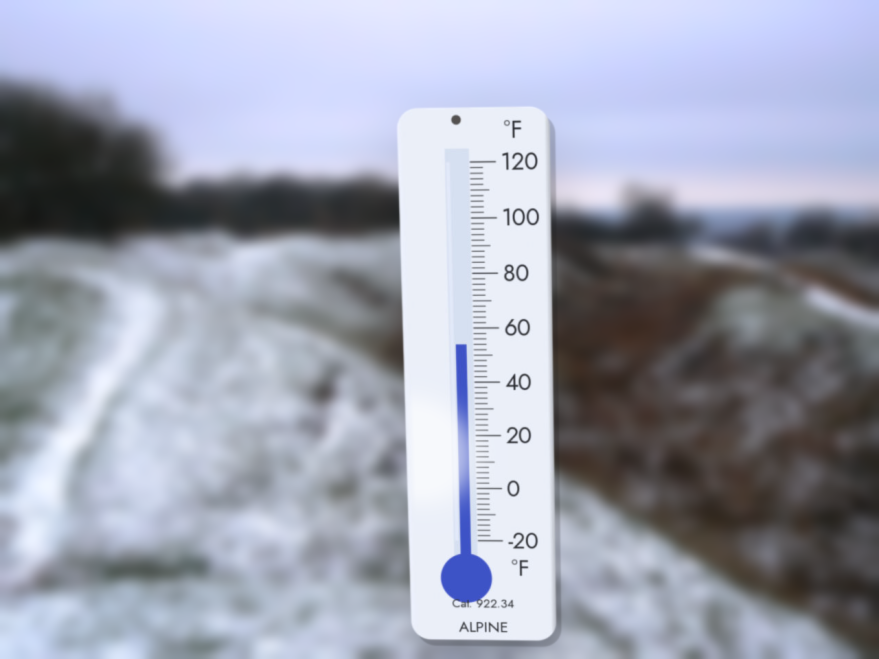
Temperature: 54 °F
